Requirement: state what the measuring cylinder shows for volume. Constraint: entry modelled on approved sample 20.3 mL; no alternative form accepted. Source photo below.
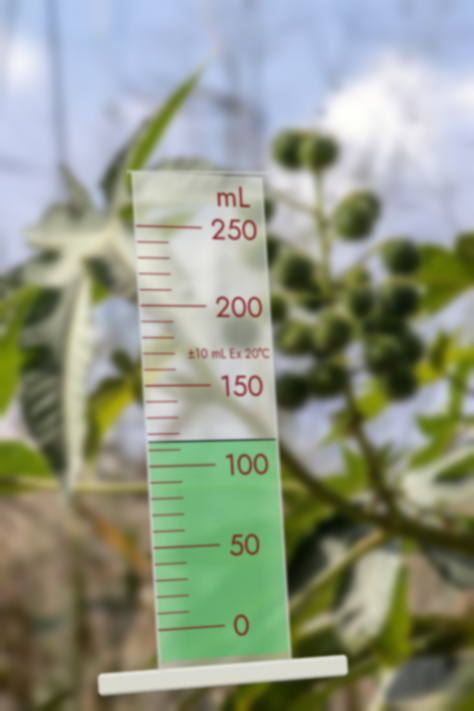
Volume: 115 mL
